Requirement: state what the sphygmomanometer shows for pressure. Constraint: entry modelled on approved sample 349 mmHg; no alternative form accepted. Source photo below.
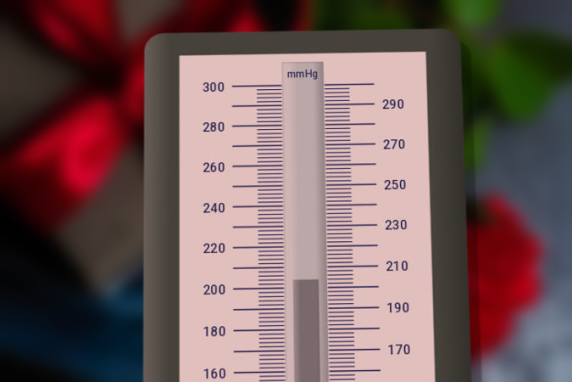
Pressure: 204 mmHg
